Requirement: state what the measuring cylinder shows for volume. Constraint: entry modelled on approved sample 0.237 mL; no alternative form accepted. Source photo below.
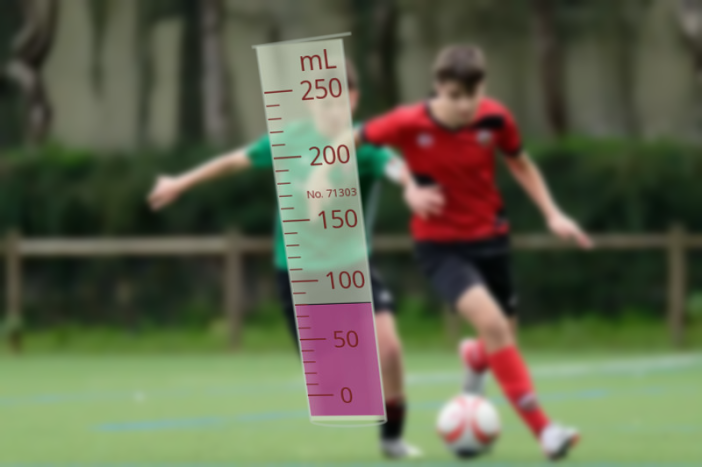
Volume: 80 mL
